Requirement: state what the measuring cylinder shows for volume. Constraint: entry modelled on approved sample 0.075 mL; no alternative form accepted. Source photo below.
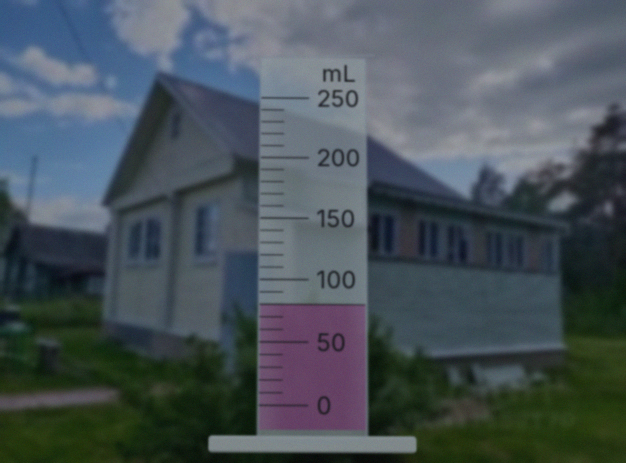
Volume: 80 mL
